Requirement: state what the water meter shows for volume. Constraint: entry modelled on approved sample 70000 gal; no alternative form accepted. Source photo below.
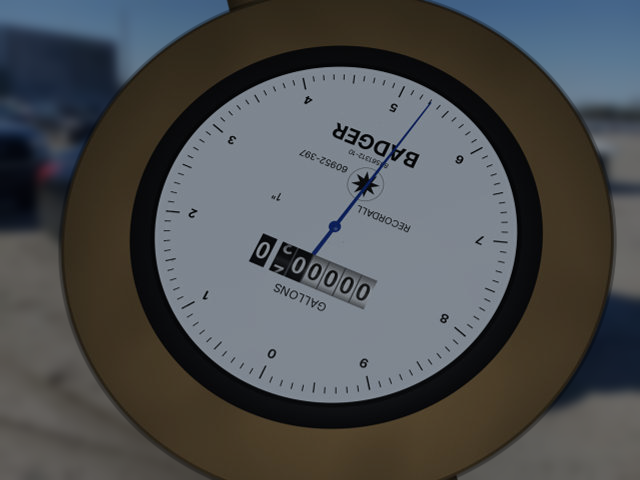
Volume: 25.3 gal
